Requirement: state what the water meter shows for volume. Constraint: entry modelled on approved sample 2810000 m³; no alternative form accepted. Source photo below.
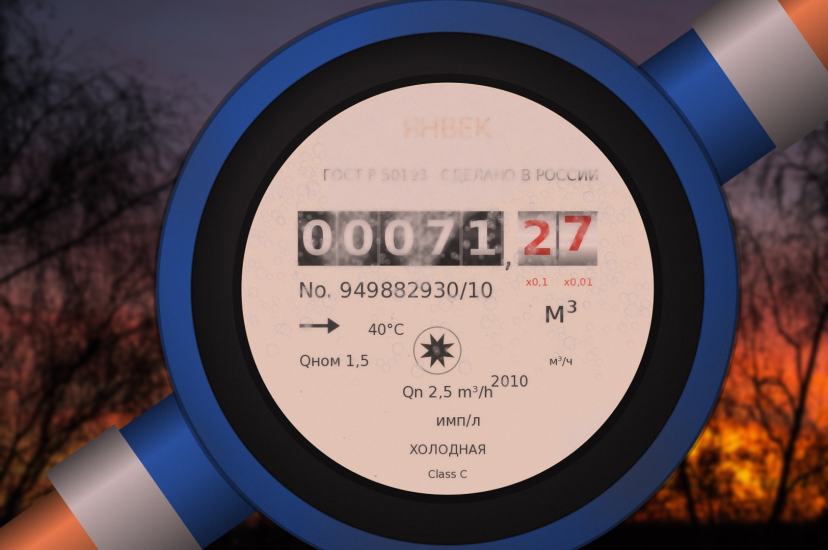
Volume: 71.27 m³
